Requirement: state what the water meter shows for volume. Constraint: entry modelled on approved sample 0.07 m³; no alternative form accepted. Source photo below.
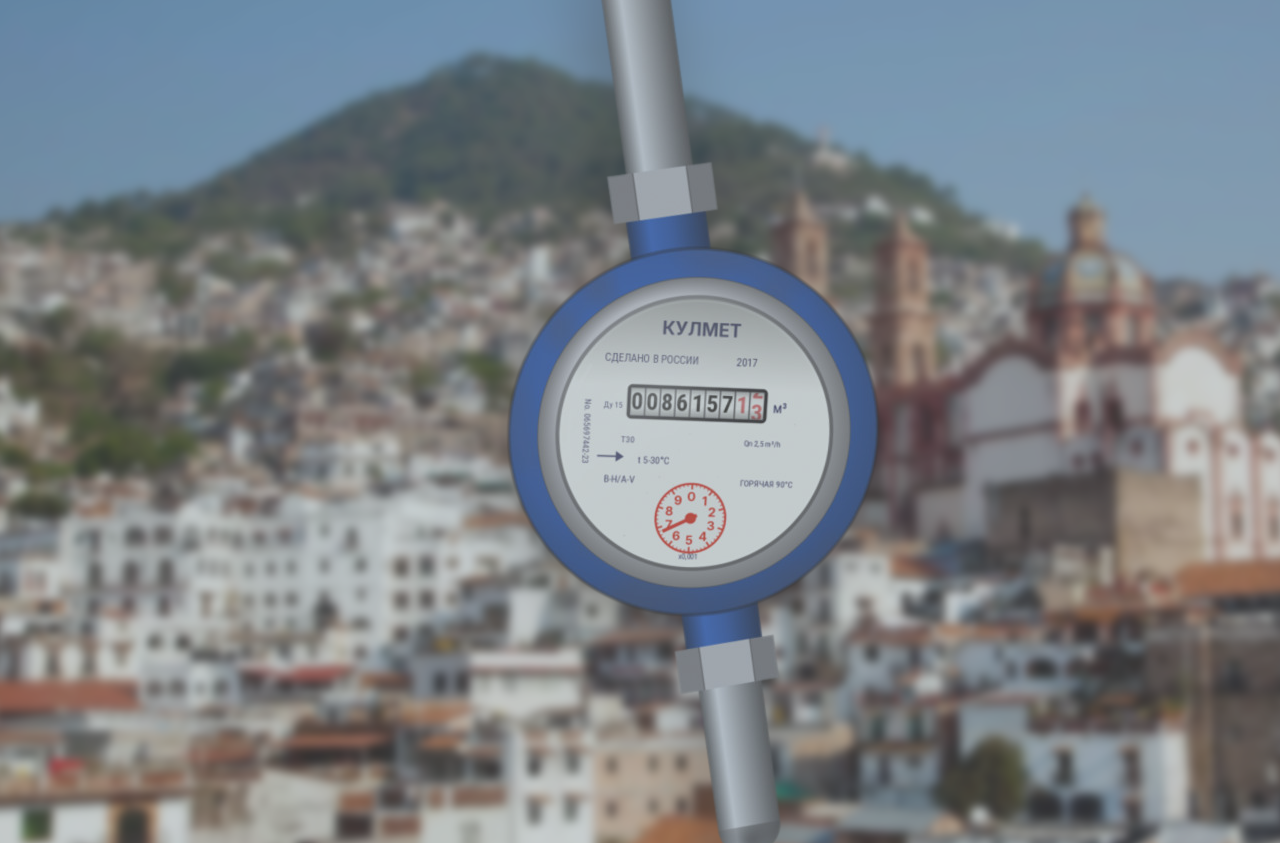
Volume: 86157.126 m³
